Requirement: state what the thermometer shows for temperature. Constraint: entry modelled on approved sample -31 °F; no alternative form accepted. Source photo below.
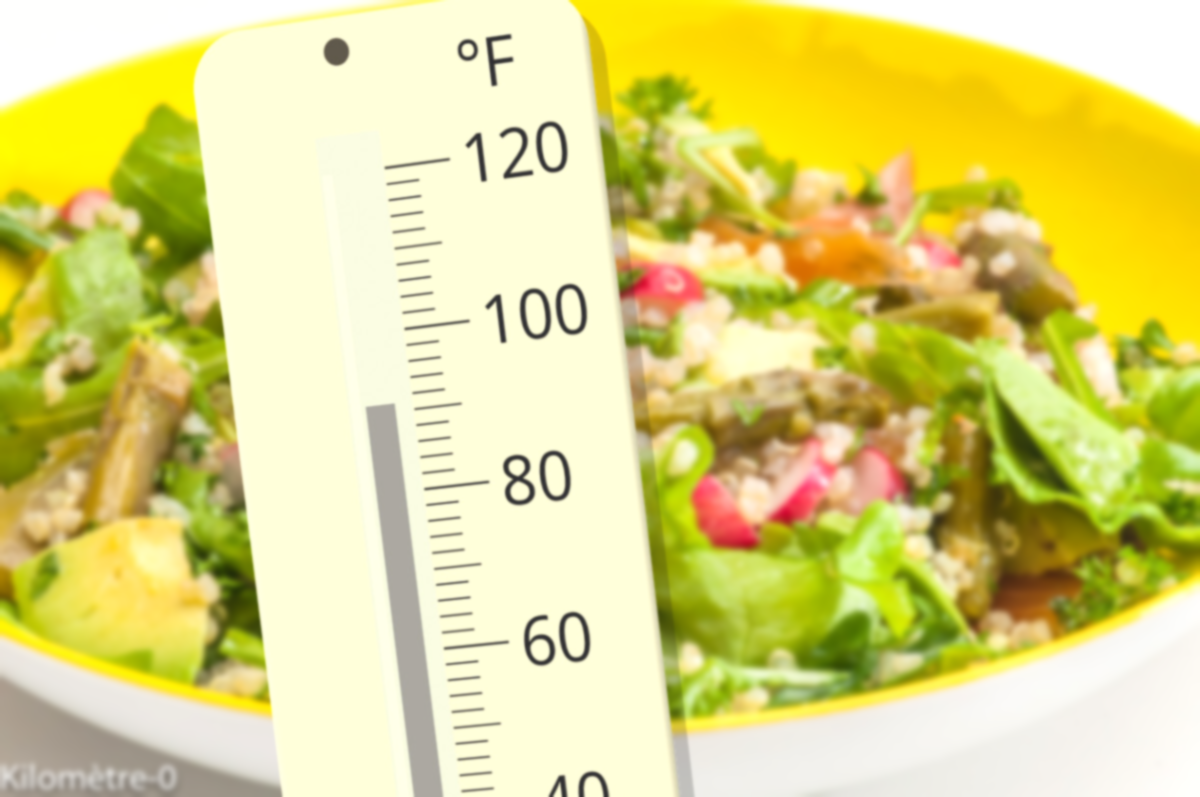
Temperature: 91 °F
